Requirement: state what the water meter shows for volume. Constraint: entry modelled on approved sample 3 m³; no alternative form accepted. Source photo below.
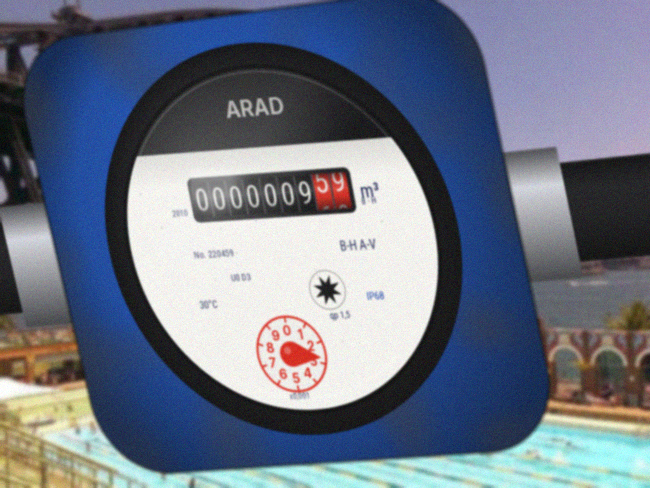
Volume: 9.592 m³
